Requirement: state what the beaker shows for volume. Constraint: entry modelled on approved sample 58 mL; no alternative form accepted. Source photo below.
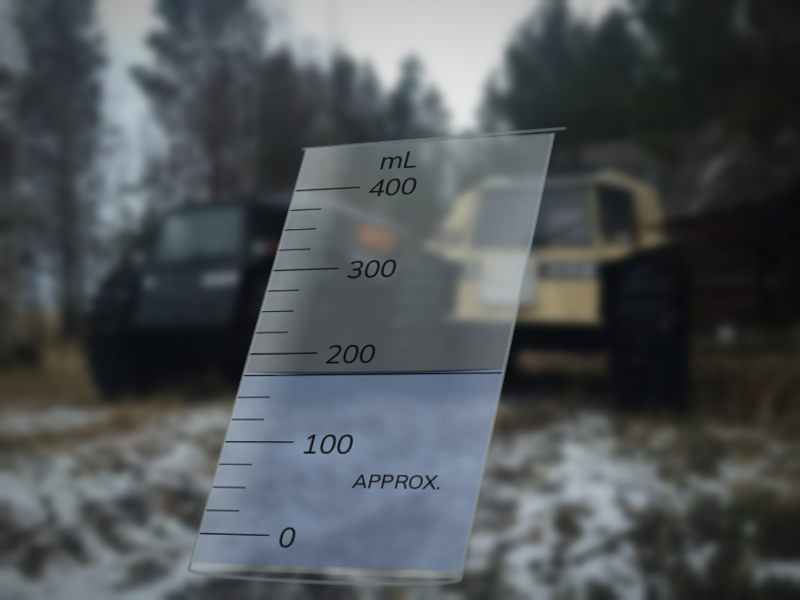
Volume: 175 mL
